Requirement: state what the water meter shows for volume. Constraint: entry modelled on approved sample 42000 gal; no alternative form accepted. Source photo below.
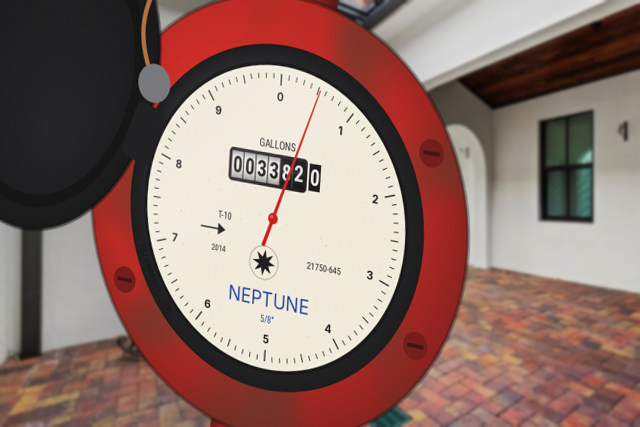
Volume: 33820.5 gal
